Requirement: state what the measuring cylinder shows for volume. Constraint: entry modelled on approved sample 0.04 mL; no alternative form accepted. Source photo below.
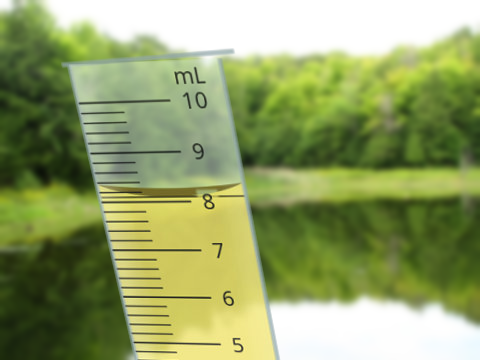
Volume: 8.1 mL
